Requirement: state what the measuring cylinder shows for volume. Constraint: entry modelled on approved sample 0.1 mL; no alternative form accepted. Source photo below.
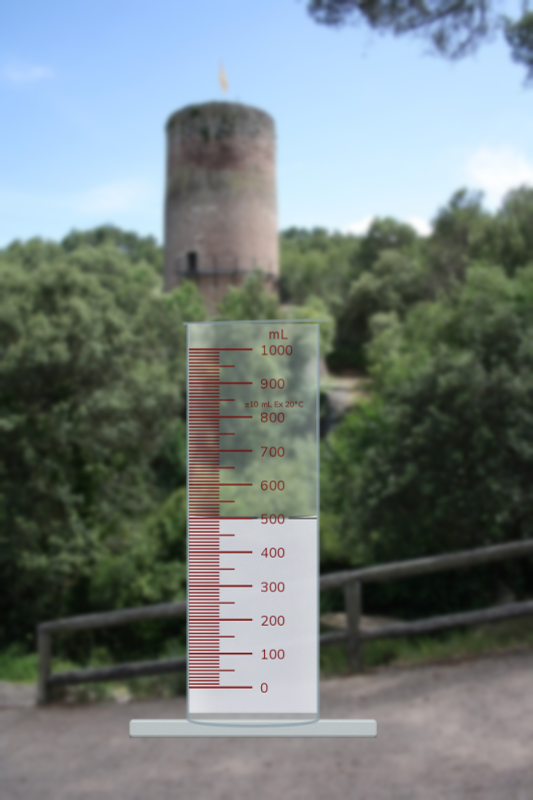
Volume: 500 mL
